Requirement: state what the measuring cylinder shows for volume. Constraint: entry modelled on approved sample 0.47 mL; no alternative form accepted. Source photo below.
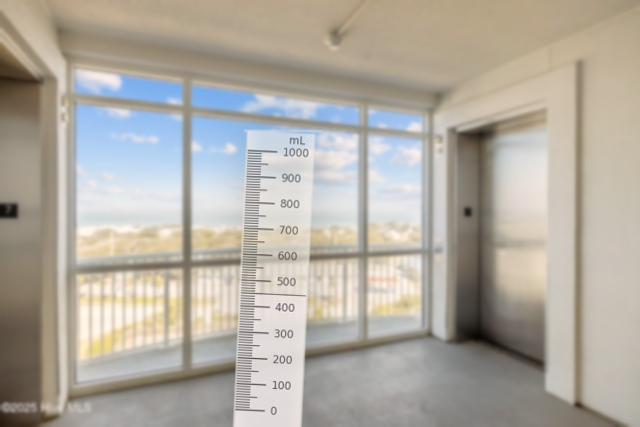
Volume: 450 mL
